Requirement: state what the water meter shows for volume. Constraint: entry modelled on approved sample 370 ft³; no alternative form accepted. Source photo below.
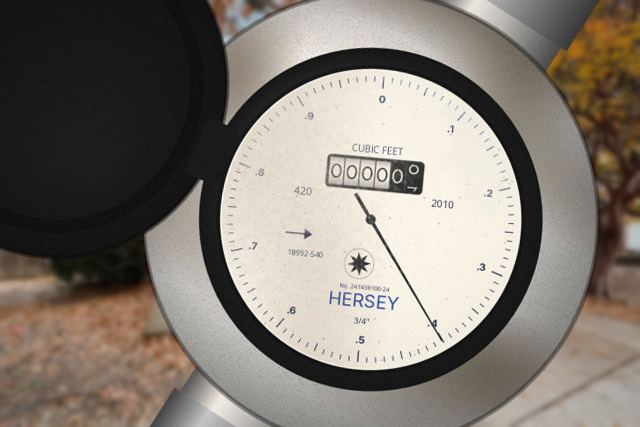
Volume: 6.40 ft³
